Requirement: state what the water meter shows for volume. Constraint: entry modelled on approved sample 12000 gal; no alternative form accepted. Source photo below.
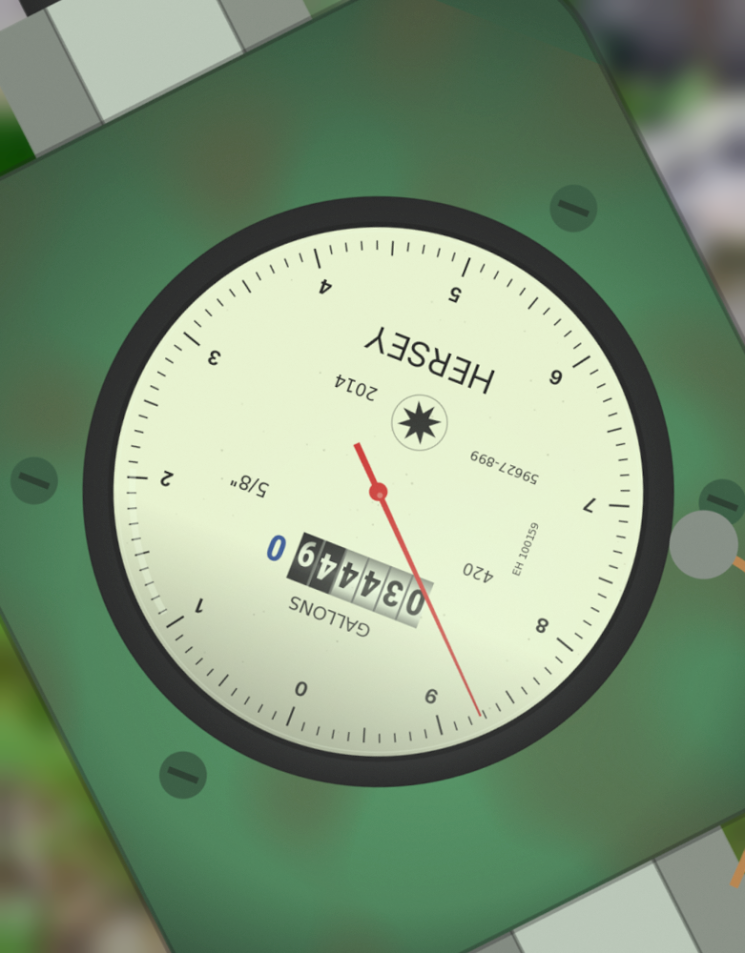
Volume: 344488.7 gal
